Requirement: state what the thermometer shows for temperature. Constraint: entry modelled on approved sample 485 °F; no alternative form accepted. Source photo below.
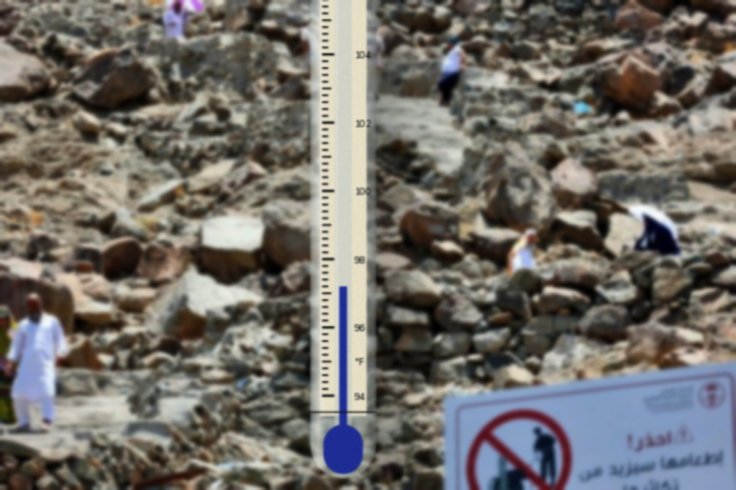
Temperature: 97.2 °F
